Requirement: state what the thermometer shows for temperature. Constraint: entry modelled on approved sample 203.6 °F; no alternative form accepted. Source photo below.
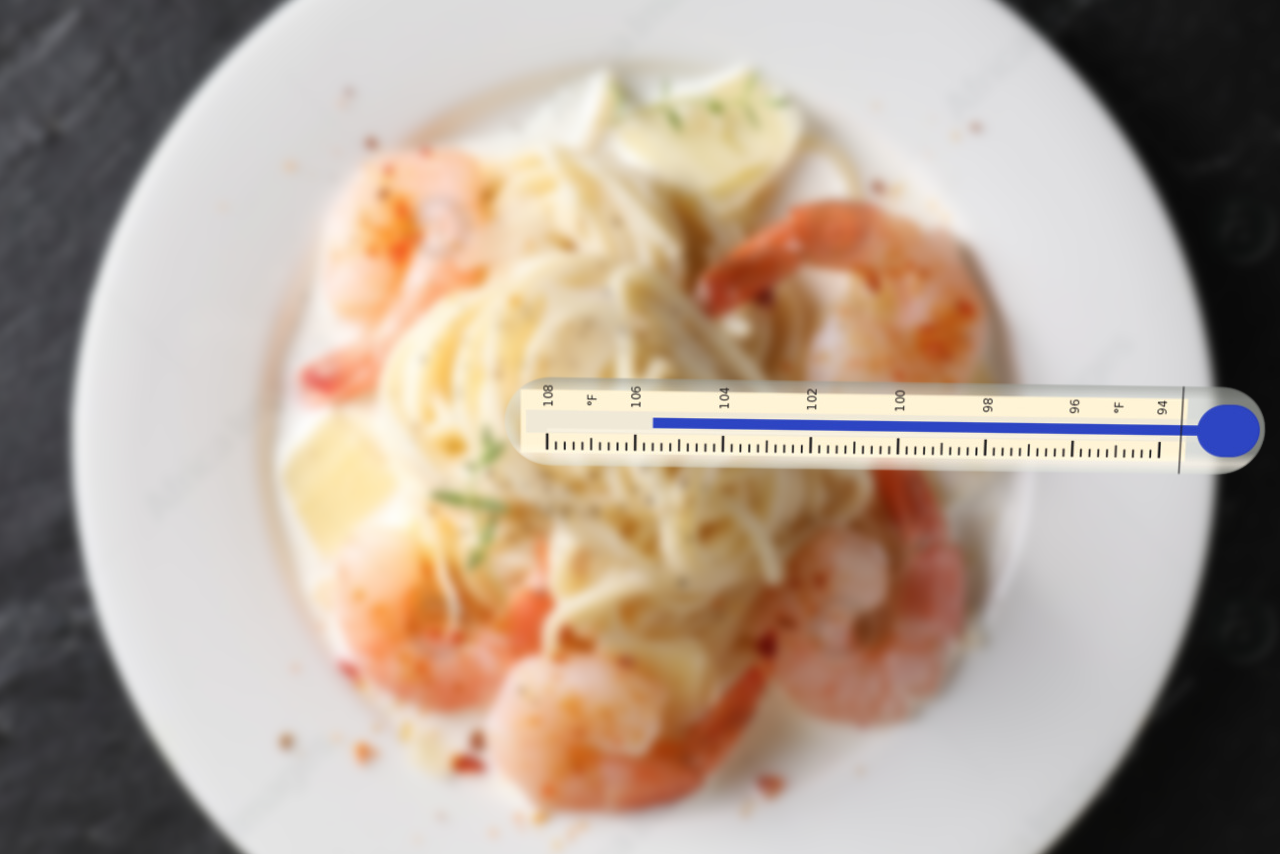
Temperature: 105.6 °F
